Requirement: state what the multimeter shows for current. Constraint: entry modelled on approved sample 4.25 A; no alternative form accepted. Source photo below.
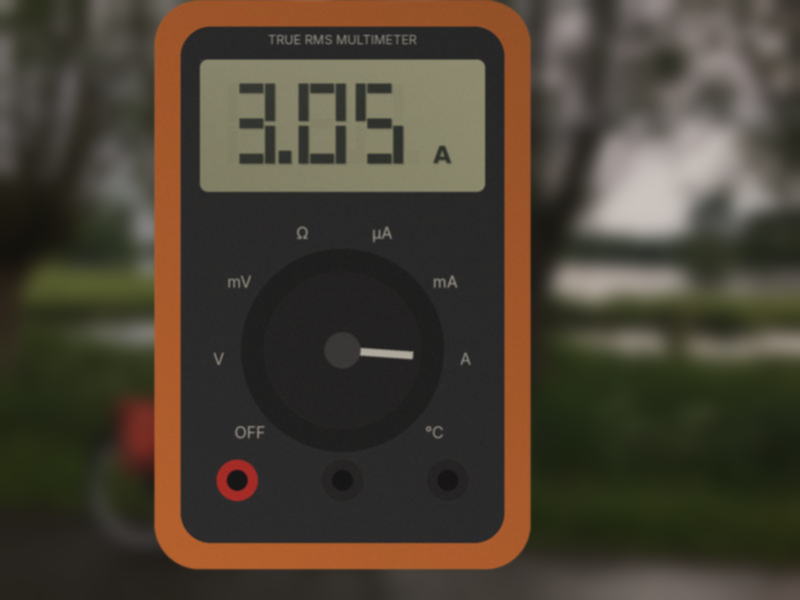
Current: 3.05 A
